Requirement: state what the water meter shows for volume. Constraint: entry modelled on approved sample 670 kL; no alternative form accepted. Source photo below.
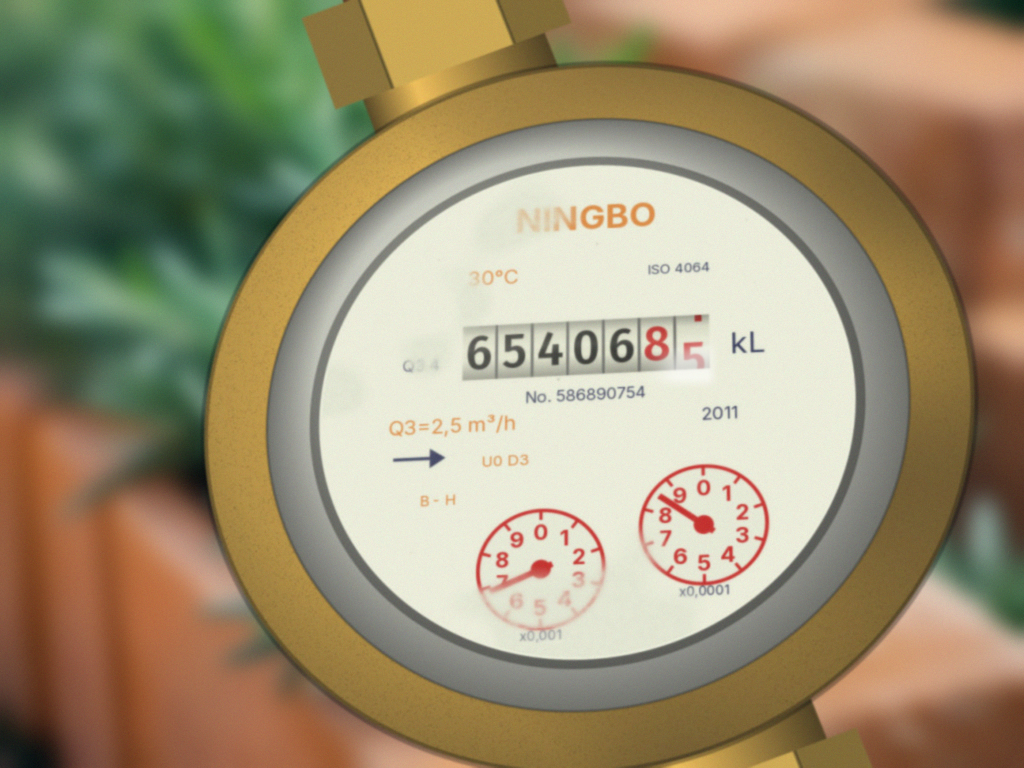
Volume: 65406.8468 kL
